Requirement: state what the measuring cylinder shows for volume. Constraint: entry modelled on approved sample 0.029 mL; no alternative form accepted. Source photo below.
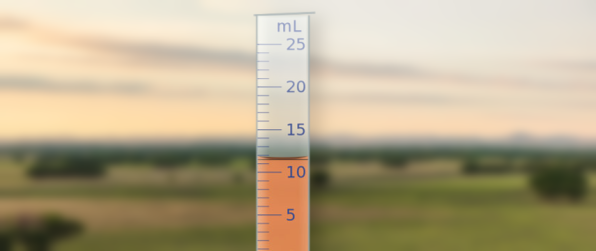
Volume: 11.5 mL
